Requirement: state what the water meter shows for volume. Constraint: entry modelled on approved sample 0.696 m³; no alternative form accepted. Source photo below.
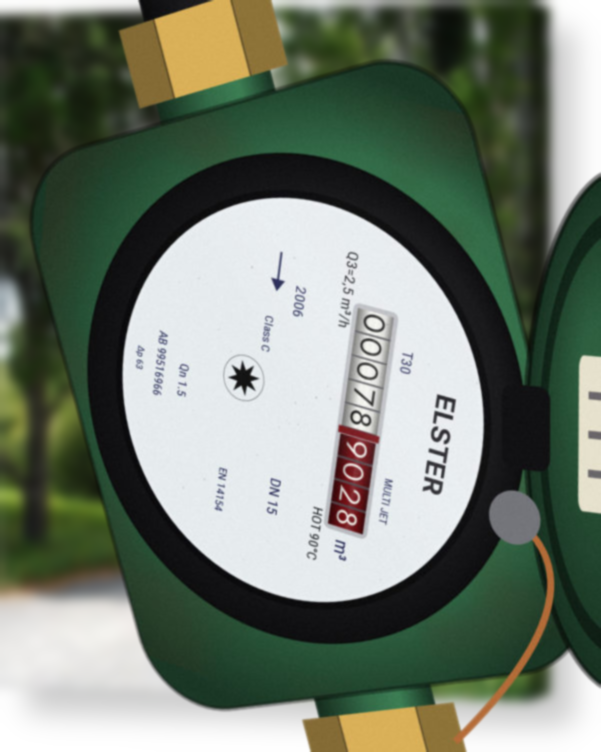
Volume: 78.9028 m³
